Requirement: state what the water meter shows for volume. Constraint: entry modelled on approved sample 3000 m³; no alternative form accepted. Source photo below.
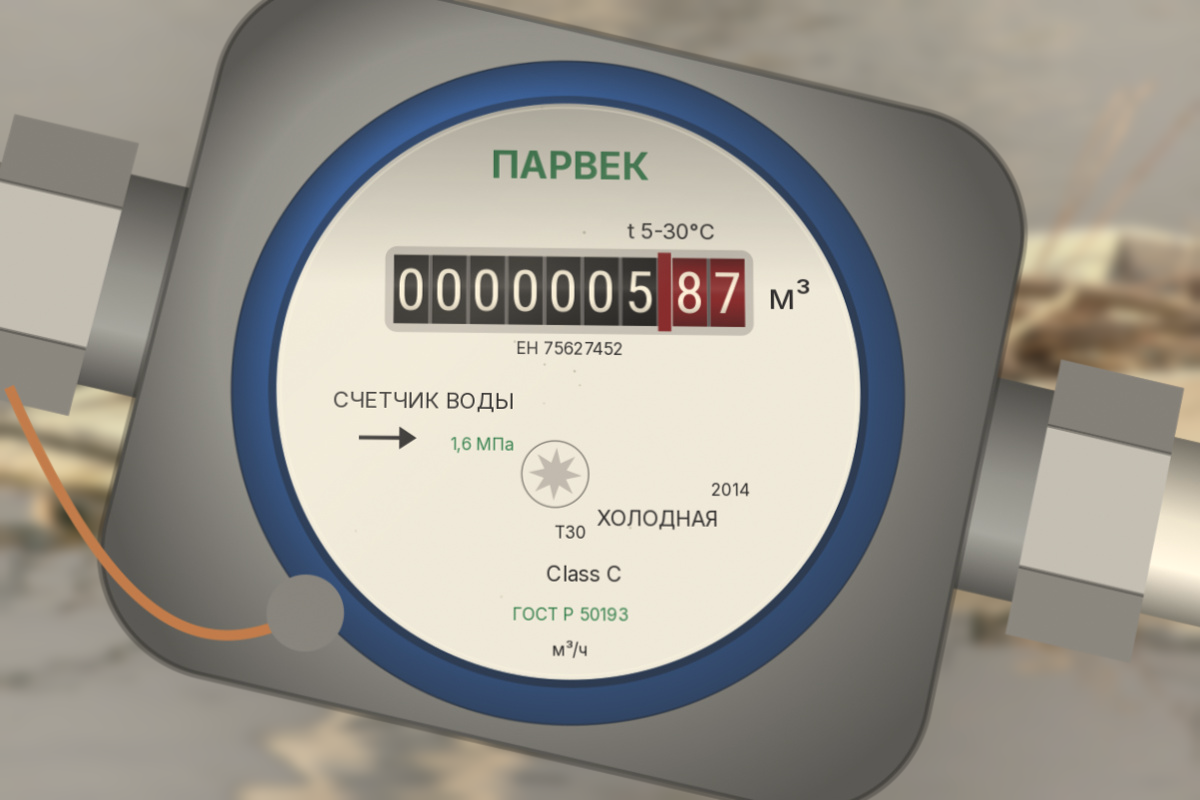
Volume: 5.87 m³
